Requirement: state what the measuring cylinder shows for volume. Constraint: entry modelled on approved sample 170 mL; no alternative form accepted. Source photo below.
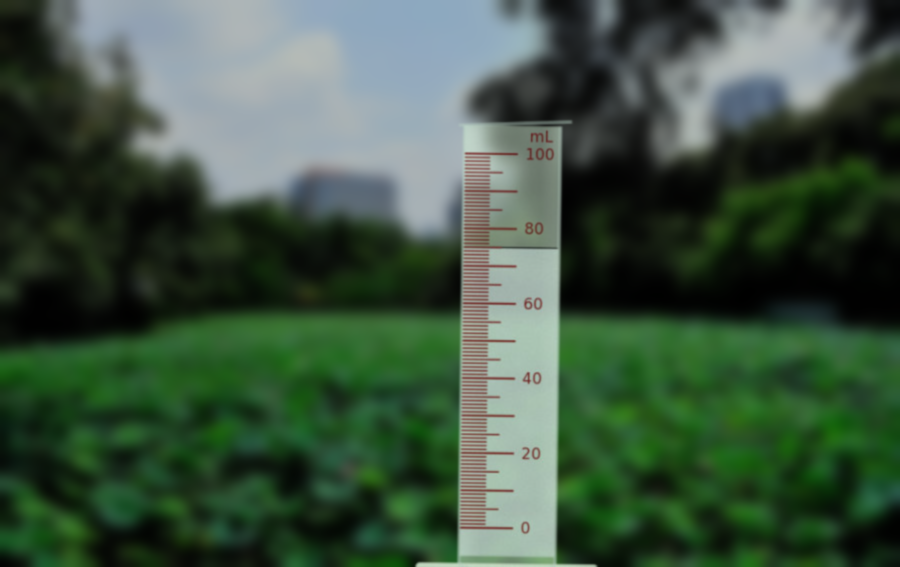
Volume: 75 mL
